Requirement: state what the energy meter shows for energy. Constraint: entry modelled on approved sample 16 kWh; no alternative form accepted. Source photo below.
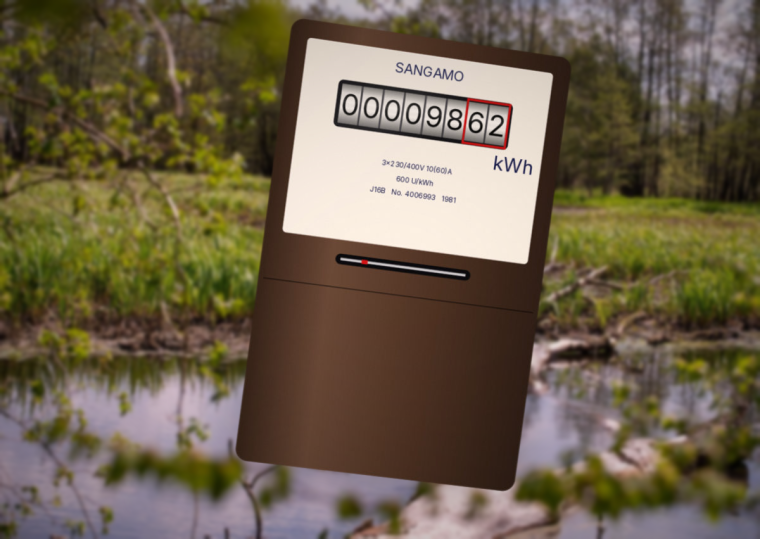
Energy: 98.62 kWh
